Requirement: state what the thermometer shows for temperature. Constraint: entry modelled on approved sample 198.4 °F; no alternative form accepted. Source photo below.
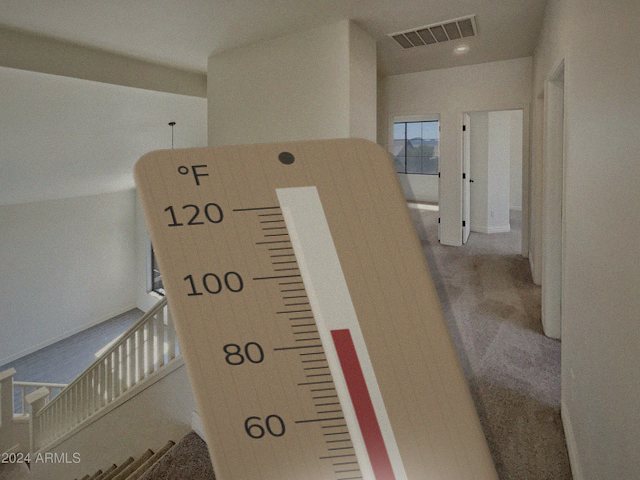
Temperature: 84 °F
